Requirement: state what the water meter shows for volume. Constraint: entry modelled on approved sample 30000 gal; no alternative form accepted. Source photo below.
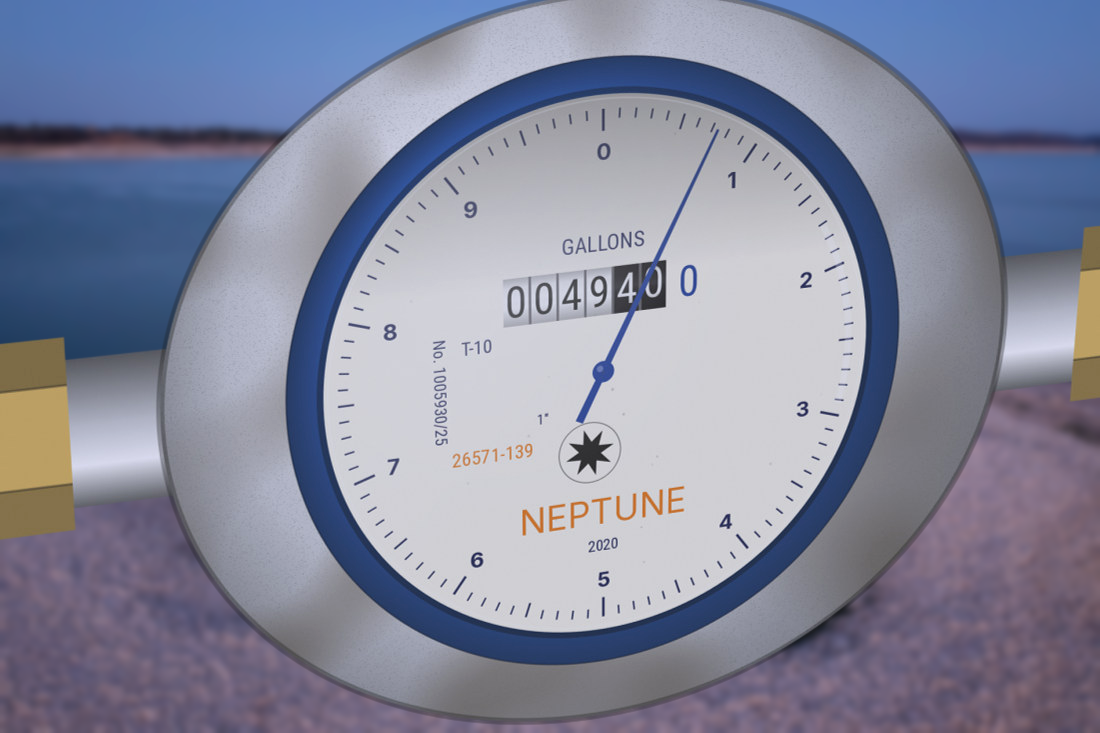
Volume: 49400.7 gal
